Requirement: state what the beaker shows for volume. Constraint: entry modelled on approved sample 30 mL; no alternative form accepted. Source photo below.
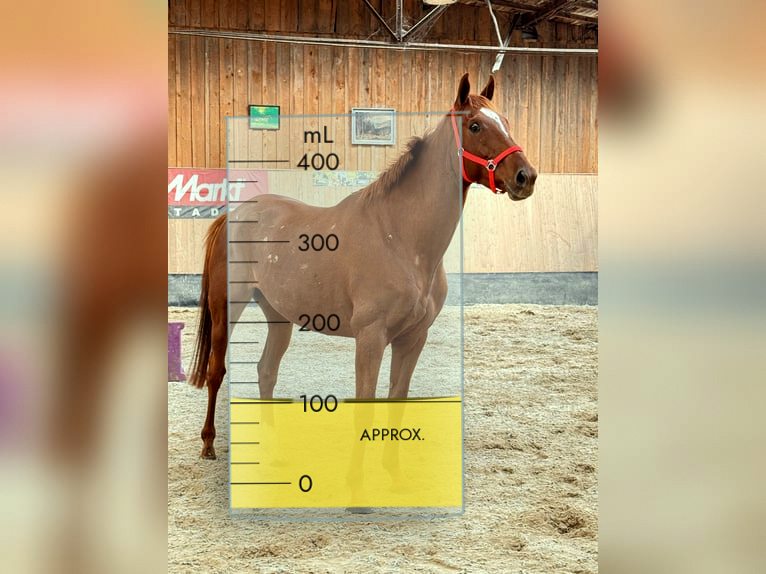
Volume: 100 mL
